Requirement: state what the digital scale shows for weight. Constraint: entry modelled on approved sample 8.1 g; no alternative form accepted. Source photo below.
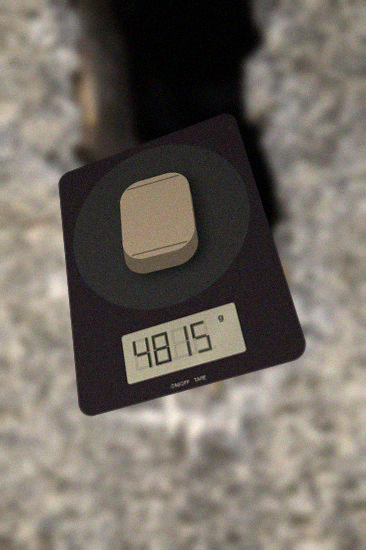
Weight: 4815 g
